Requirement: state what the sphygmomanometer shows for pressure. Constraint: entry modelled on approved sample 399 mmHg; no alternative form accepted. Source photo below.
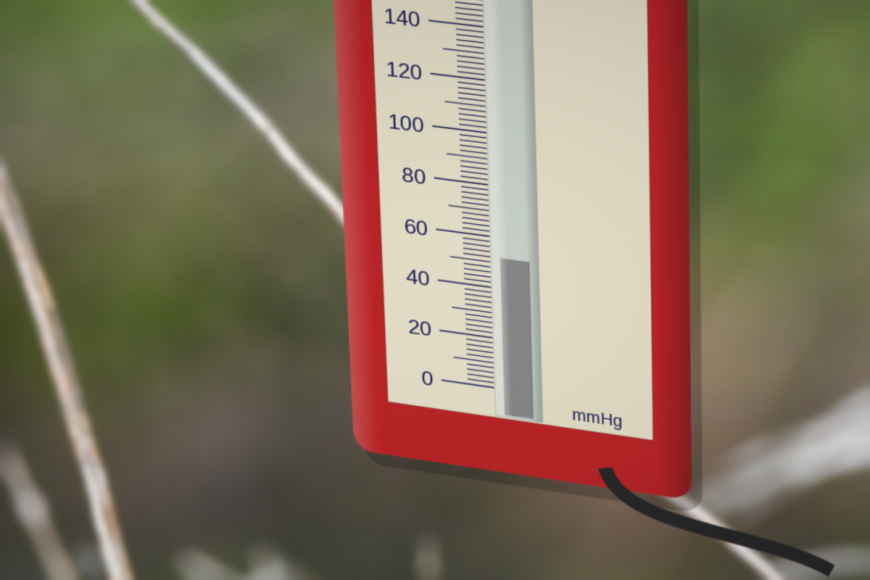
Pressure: 52 mmHg
